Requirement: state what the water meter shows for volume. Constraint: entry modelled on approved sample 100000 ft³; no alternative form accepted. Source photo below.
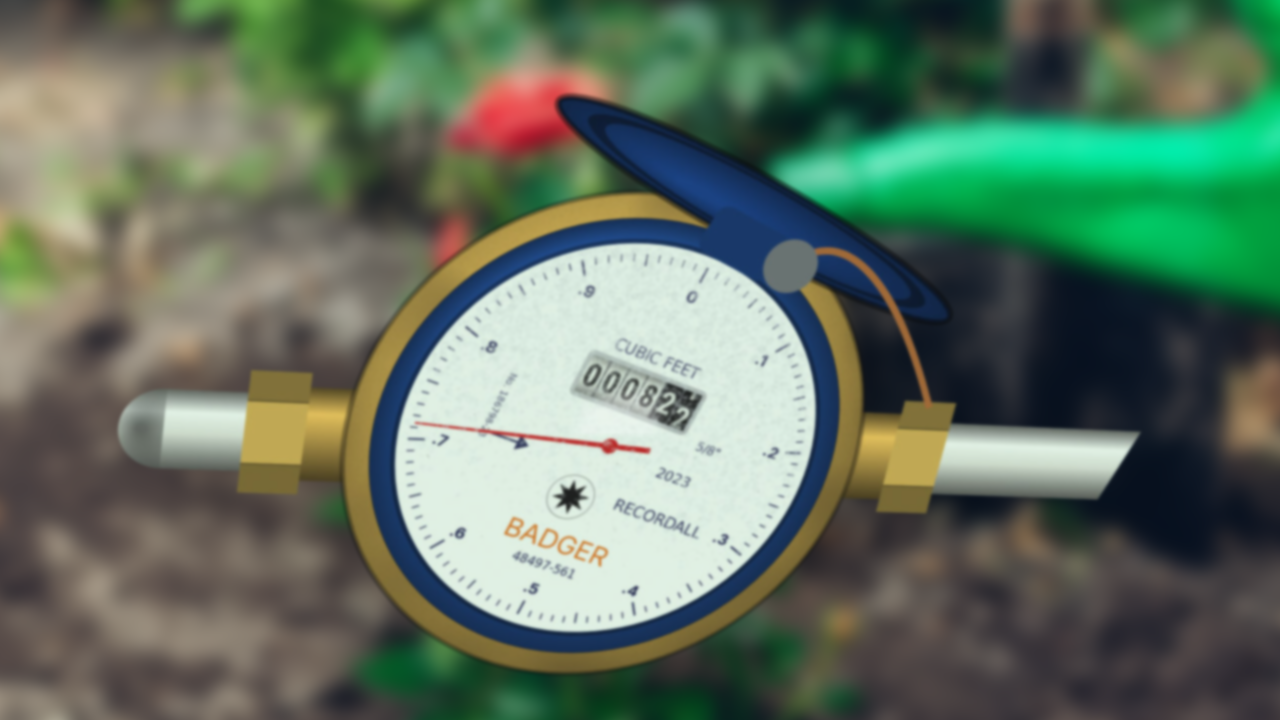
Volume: 821.71 ft³
